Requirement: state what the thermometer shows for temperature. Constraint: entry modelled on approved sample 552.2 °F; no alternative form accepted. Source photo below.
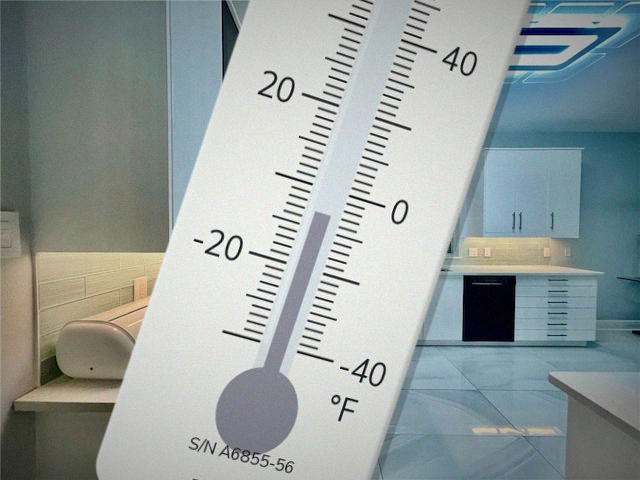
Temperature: -6 °F
